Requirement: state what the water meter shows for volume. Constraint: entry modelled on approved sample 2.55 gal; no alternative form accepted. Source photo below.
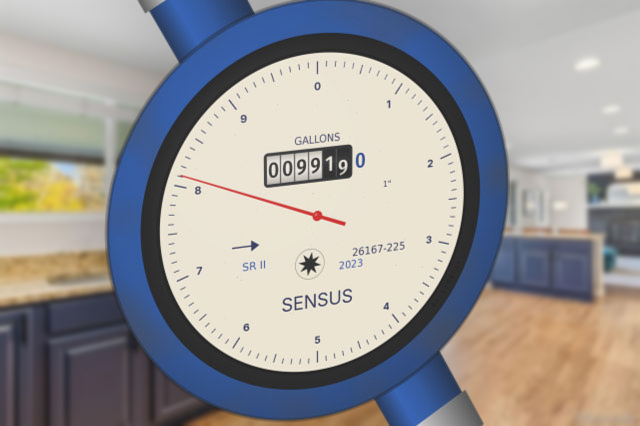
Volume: 99188.1 gal
